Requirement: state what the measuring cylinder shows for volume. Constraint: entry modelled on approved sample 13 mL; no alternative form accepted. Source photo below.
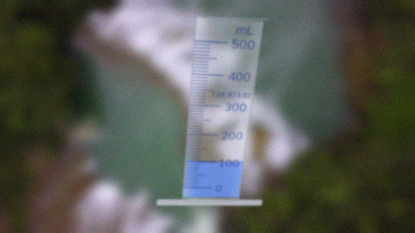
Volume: 100 mL
